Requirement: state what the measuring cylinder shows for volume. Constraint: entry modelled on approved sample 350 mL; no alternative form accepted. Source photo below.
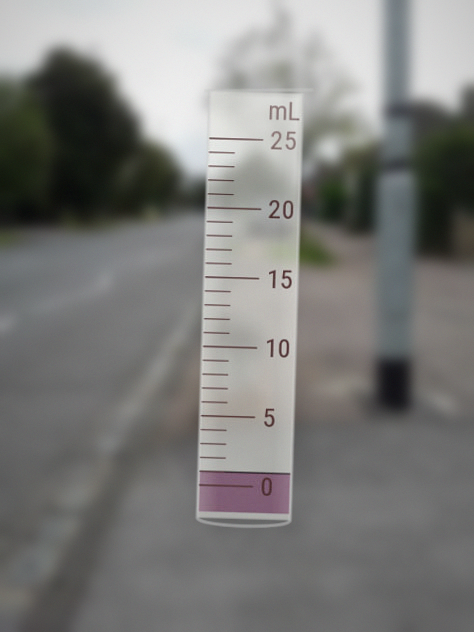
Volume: 1 mL
